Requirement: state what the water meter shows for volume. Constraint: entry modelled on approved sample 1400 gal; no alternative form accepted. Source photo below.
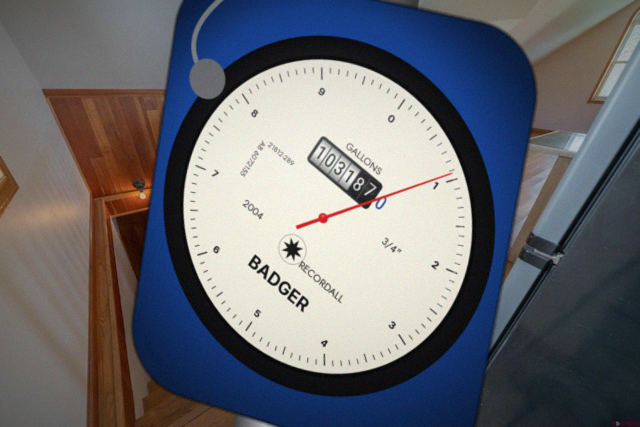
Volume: 1031870.9 gal
